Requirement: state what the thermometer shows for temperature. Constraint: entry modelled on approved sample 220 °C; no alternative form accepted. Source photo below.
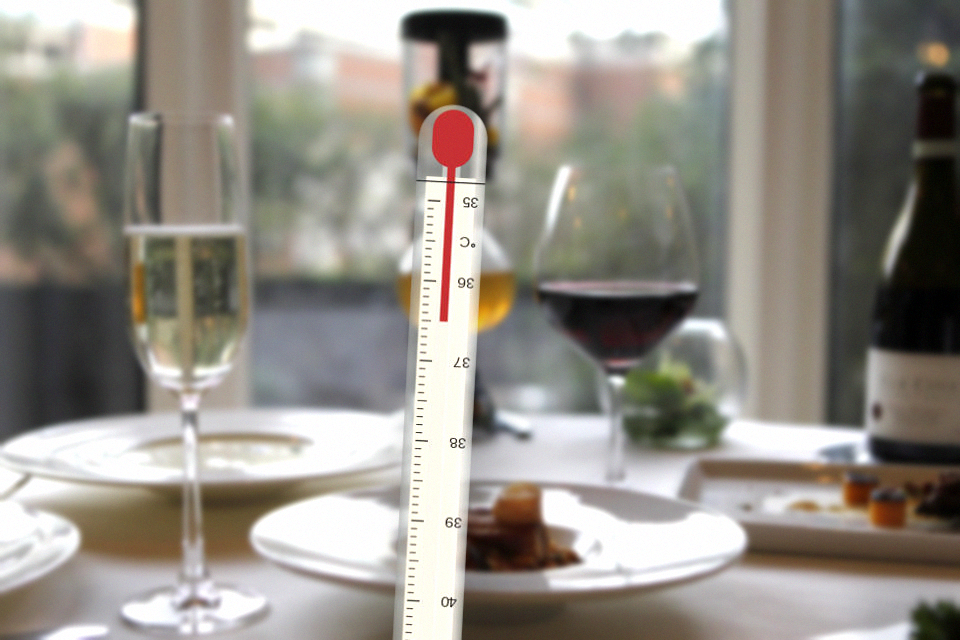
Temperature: 36.5 °C
